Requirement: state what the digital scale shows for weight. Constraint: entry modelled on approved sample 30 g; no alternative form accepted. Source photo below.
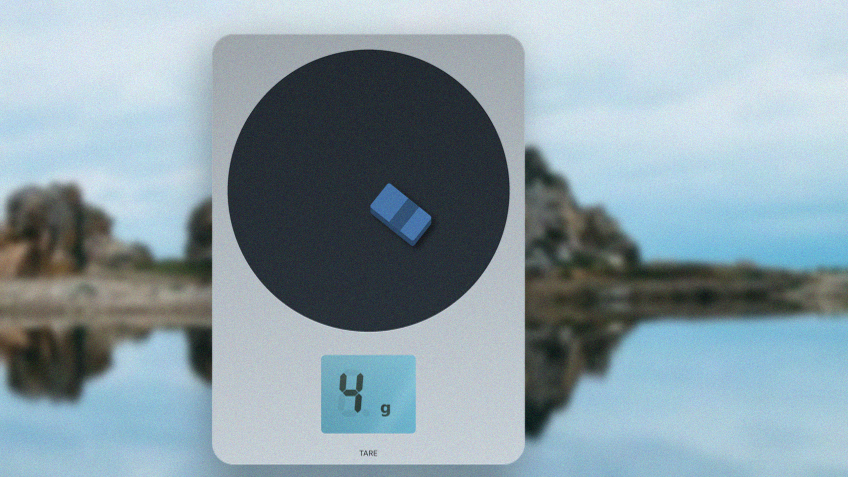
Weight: 4 g
